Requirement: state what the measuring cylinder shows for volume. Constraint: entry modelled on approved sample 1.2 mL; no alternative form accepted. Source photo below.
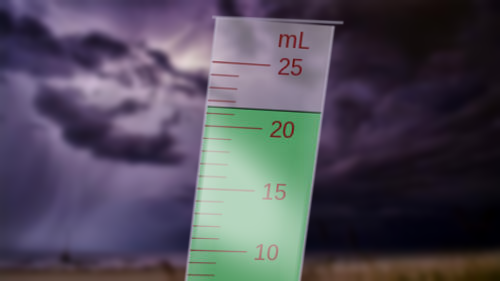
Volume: 21.5 mL
